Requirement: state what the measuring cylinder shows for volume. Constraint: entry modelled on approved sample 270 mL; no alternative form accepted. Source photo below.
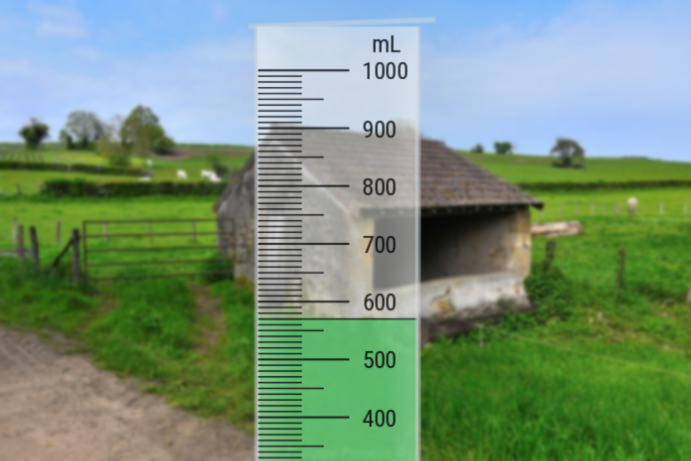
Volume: 570 mL
